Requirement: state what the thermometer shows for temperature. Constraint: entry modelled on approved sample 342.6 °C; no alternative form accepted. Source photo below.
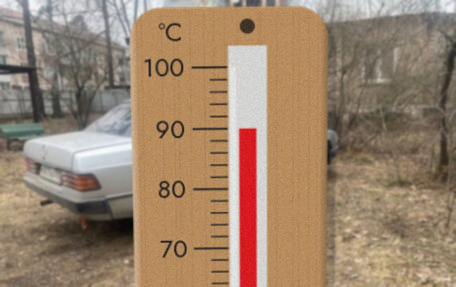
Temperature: 90 °C
